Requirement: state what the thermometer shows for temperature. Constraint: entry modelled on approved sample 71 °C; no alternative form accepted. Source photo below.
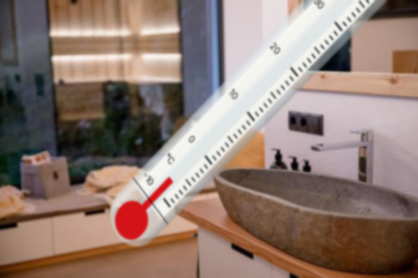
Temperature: -7 °C
